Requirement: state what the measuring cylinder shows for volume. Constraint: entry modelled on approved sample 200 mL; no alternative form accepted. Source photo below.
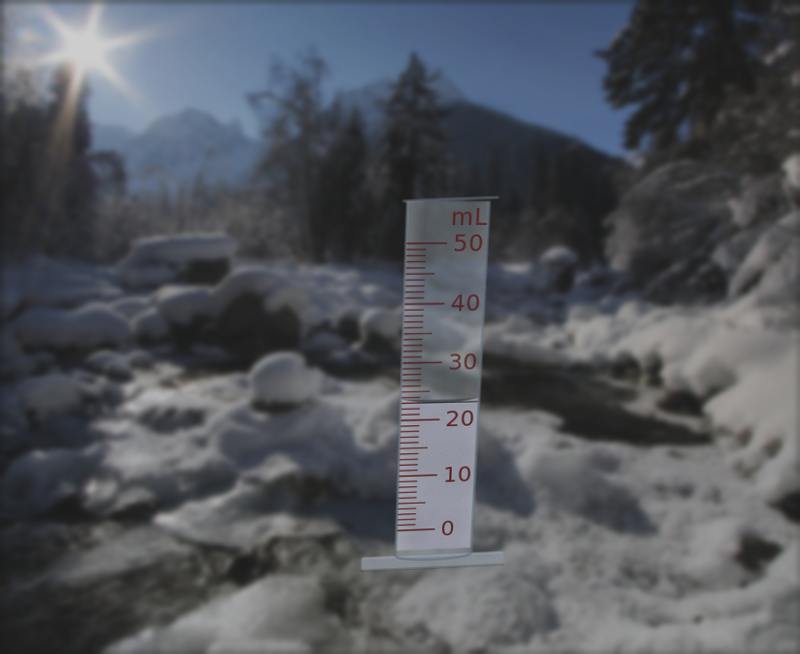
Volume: 23 mL
